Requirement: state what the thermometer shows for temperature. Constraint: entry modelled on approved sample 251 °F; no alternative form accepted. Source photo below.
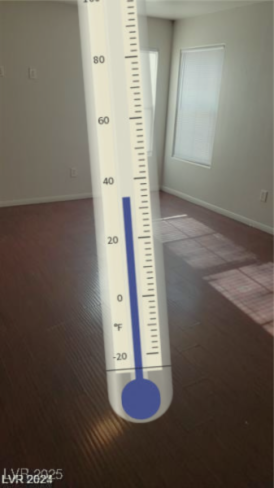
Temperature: 34 °F
